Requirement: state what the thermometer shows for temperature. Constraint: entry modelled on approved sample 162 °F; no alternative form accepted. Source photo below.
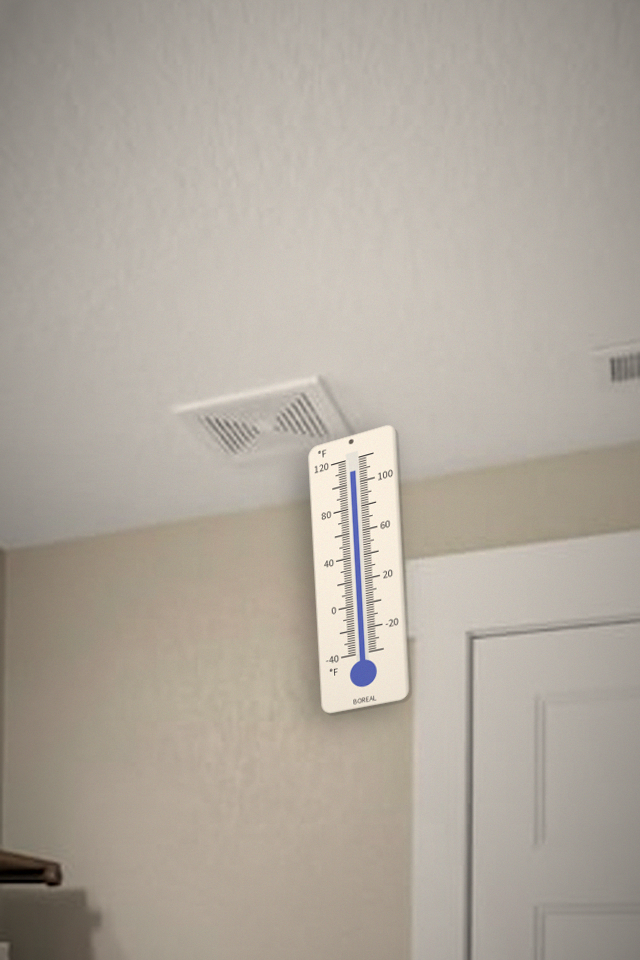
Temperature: 110 °F
